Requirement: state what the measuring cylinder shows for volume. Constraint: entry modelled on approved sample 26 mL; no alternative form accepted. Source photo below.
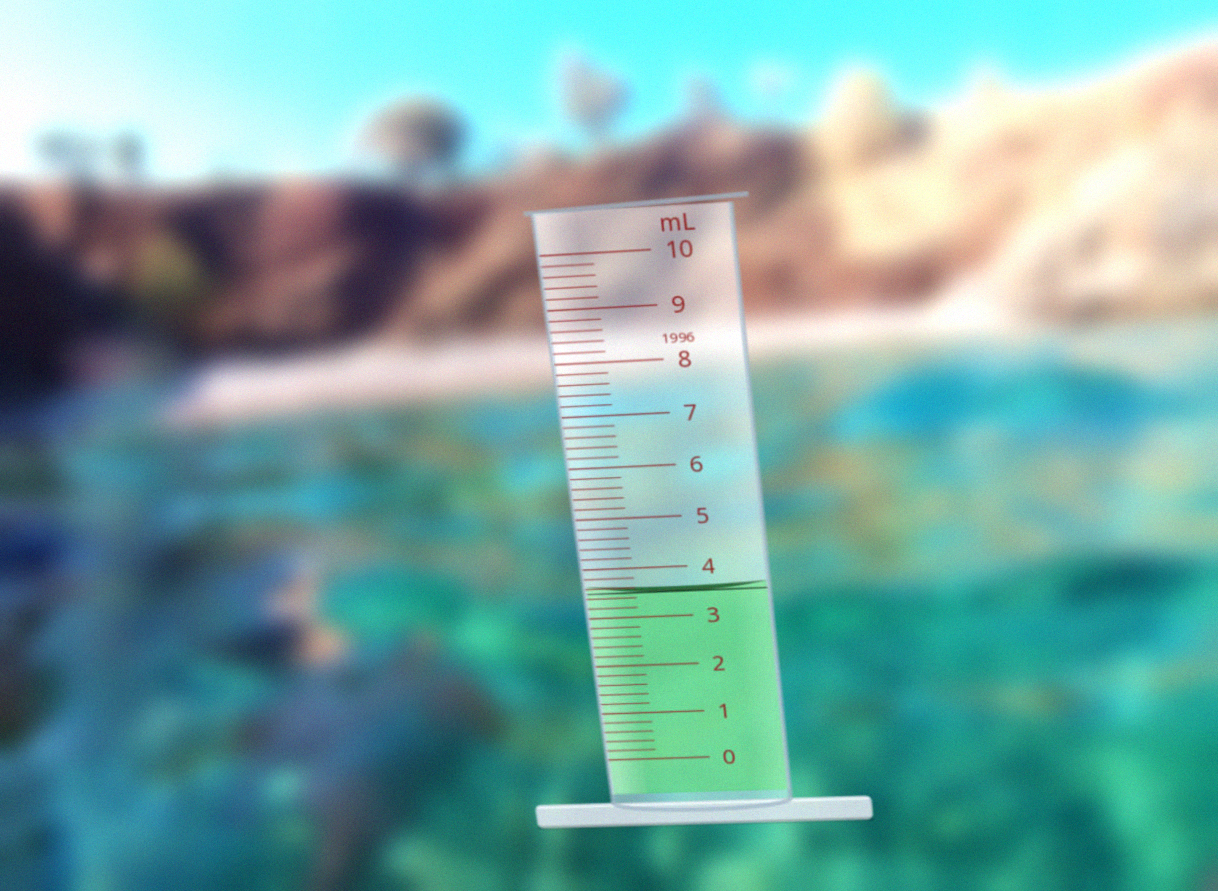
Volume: 3.5 mL
